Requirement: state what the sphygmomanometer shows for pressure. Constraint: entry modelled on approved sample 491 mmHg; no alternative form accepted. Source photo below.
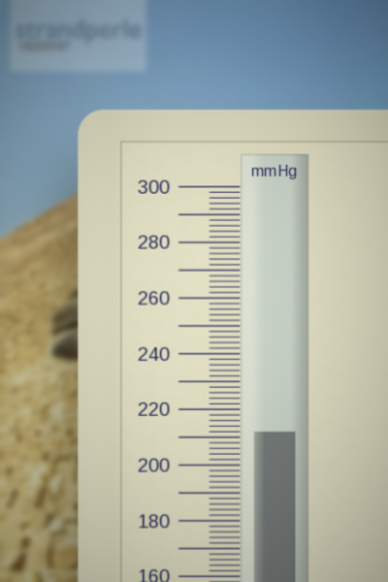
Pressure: 212 mmHg
